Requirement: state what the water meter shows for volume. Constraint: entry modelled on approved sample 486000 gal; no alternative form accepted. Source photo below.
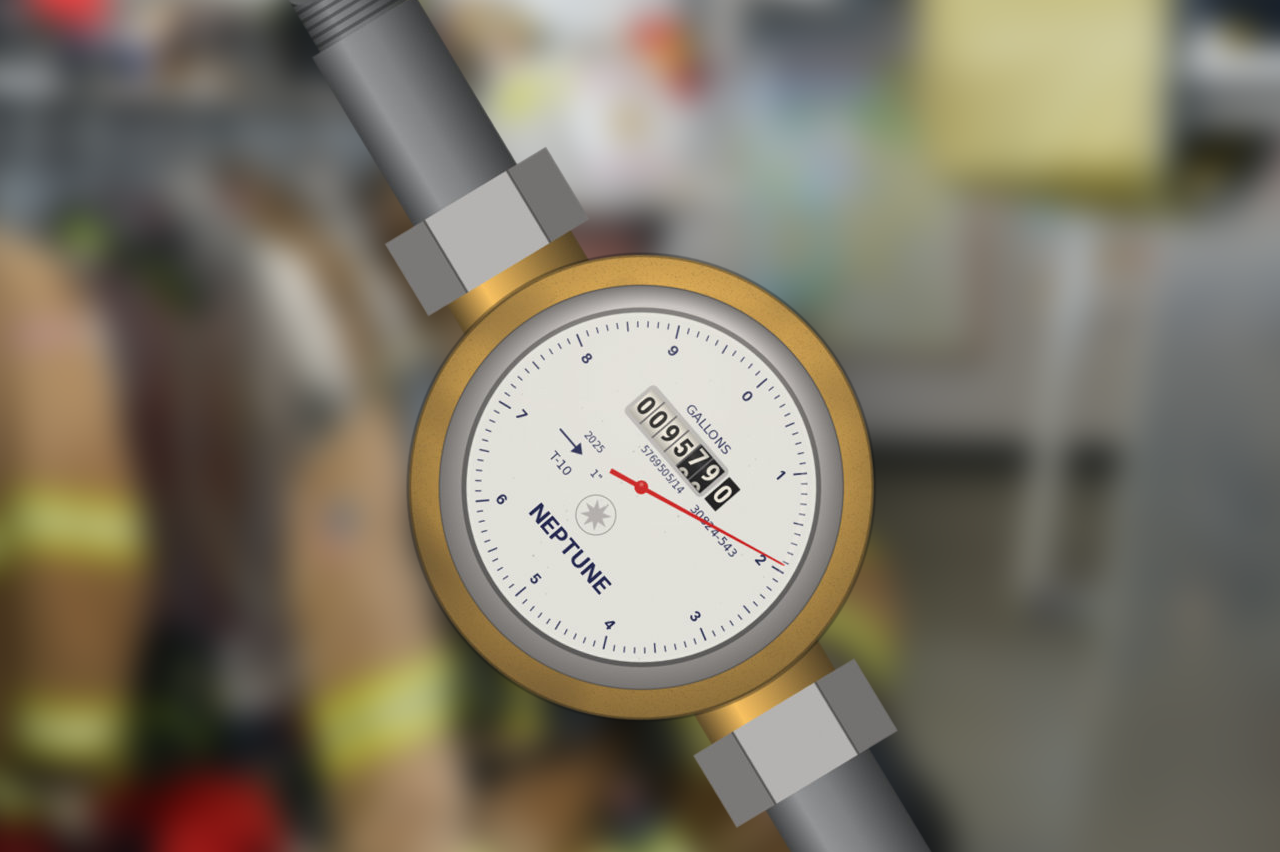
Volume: 95791.9 gal
